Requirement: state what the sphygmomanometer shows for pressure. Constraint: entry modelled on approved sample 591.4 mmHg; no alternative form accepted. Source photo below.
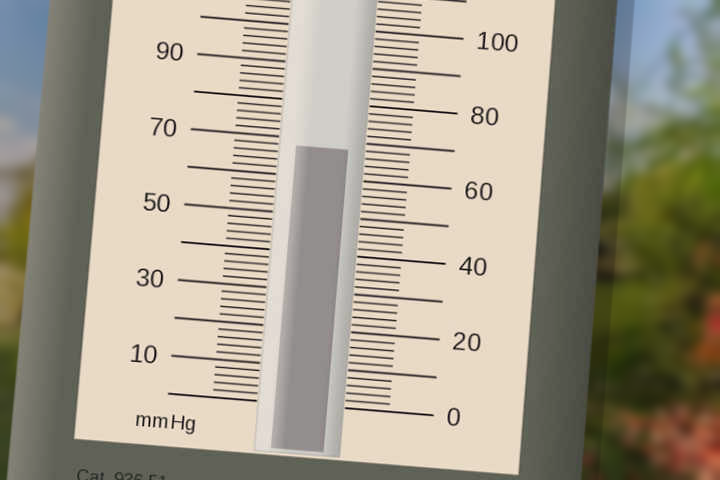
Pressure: 68 mmHg
